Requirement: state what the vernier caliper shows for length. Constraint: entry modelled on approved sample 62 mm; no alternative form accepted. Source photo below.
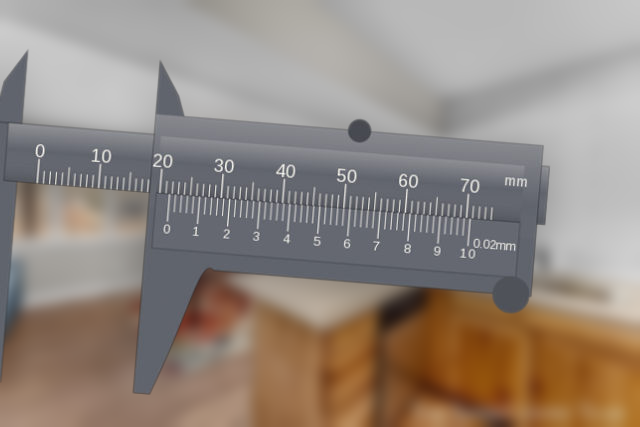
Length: 21.6 mm
